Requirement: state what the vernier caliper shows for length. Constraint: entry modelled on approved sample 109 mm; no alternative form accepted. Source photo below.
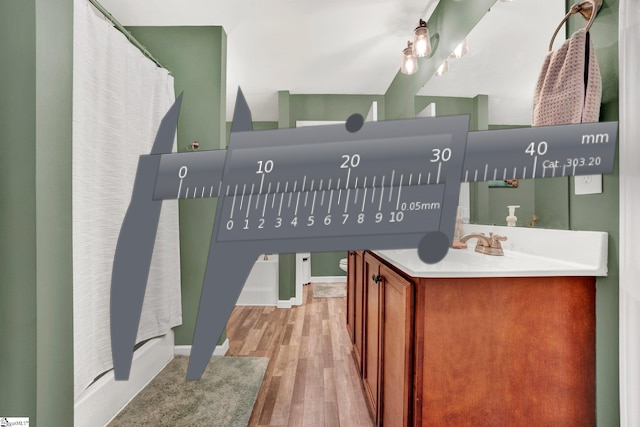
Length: 7.0 mm
